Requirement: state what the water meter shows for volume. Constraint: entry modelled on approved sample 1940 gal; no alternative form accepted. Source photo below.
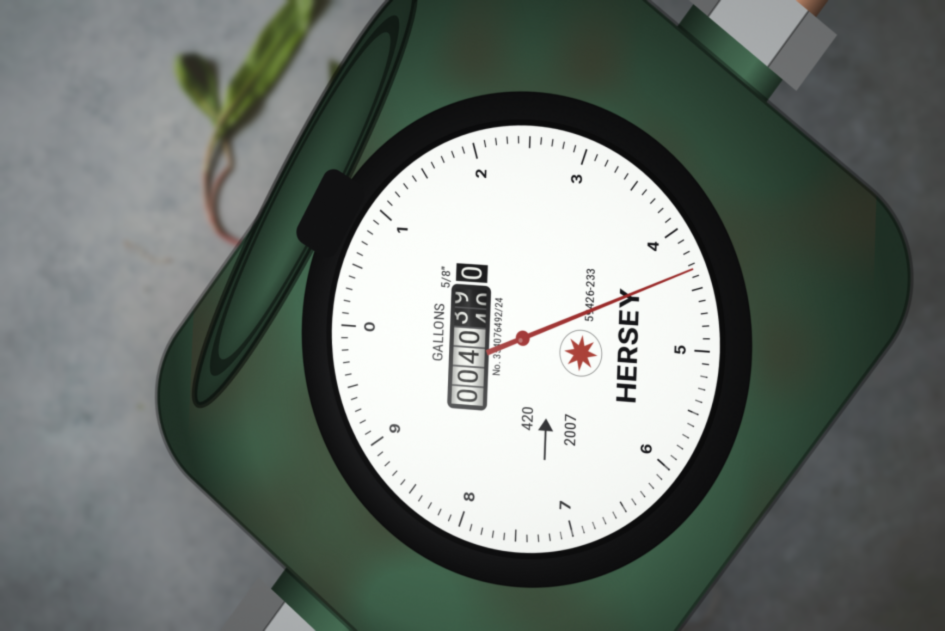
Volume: 40394.3 gal
